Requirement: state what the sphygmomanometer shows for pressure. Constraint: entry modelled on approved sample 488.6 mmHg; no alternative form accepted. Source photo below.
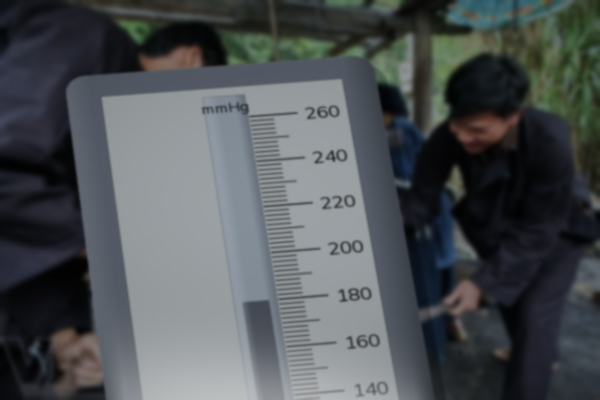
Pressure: 180 mmHg
